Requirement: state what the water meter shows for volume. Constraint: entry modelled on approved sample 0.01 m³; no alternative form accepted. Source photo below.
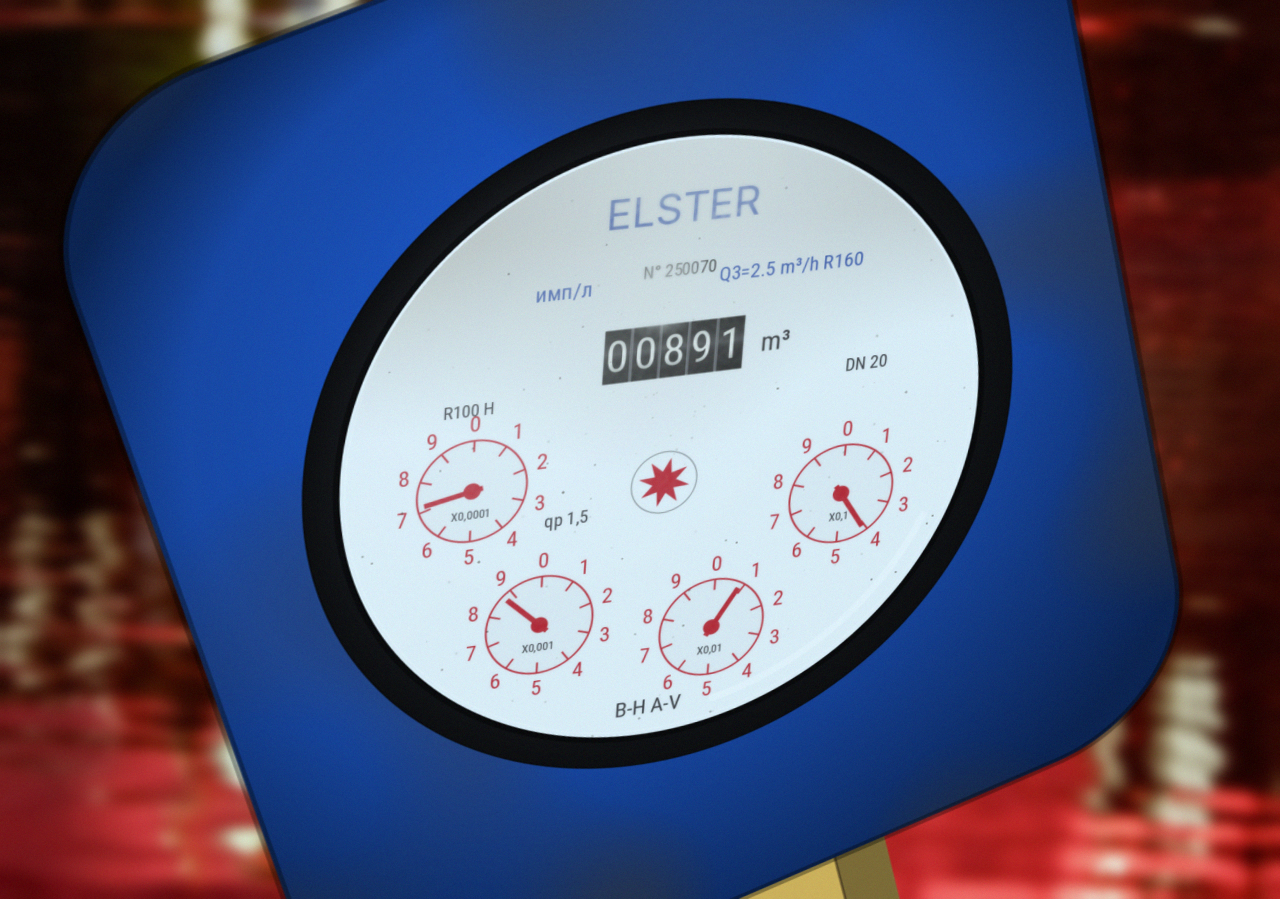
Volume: 891.4087 m³
